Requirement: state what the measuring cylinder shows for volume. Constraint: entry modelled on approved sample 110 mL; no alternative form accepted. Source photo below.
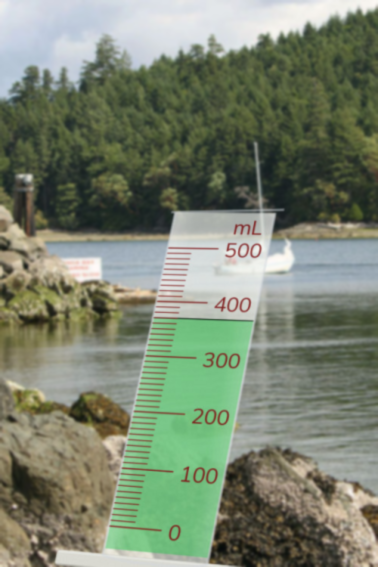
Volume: 370 mL
